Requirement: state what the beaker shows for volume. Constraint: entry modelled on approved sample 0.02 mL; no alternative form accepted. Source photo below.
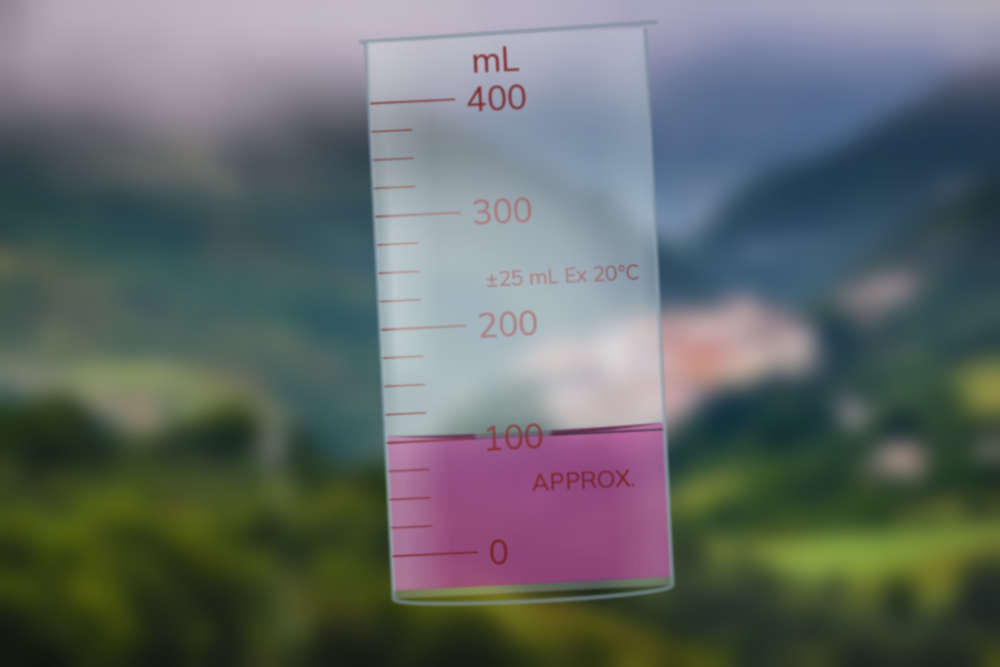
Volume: 100 mL
